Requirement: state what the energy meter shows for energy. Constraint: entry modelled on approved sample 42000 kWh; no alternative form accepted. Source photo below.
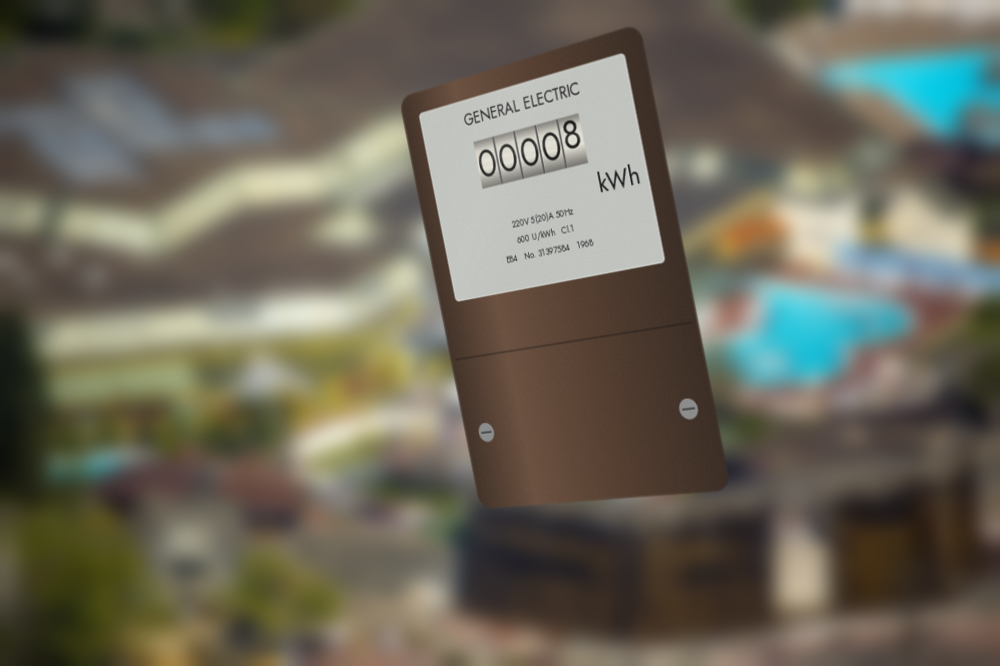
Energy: 8 kWh
